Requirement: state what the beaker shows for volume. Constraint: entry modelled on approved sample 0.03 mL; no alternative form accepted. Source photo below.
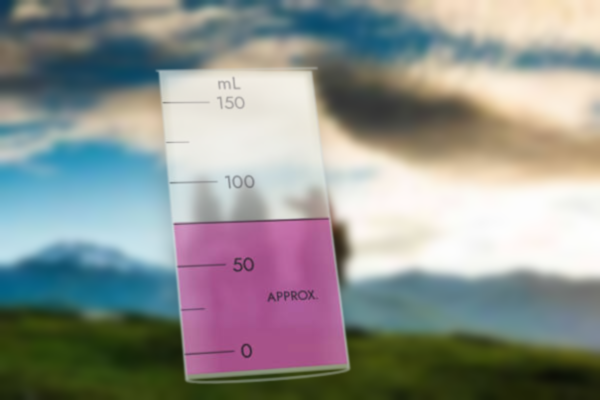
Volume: 75 mL
